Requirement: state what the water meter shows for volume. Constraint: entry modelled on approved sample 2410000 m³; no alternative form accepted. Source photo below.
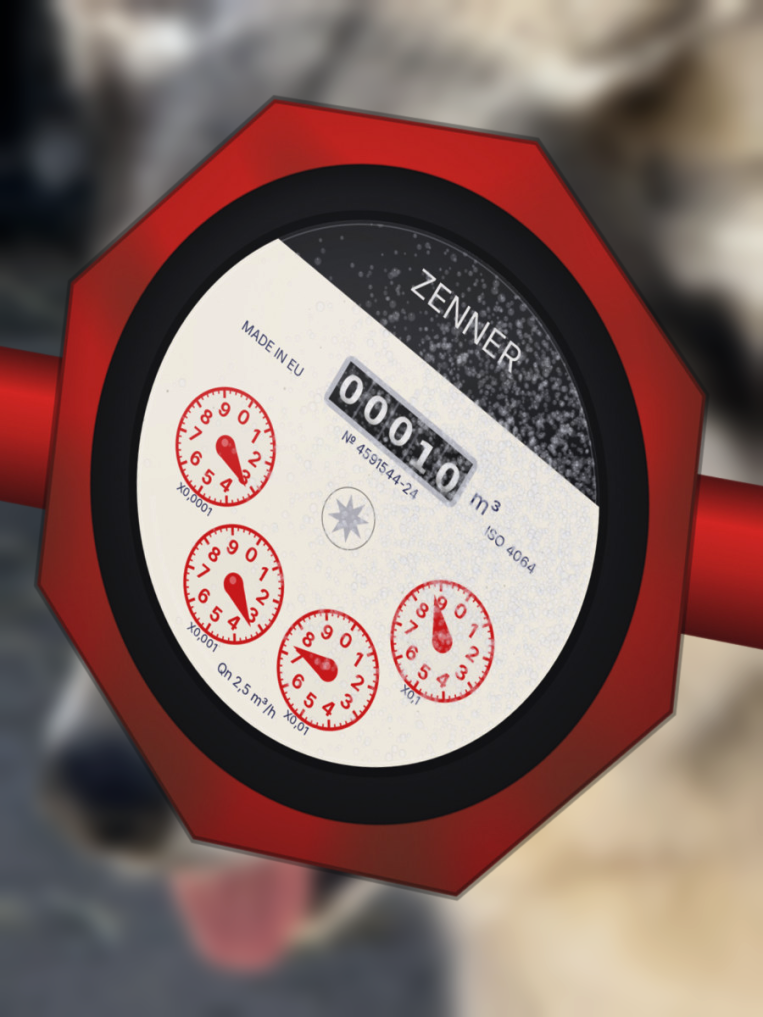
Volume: 9.8733 m³
